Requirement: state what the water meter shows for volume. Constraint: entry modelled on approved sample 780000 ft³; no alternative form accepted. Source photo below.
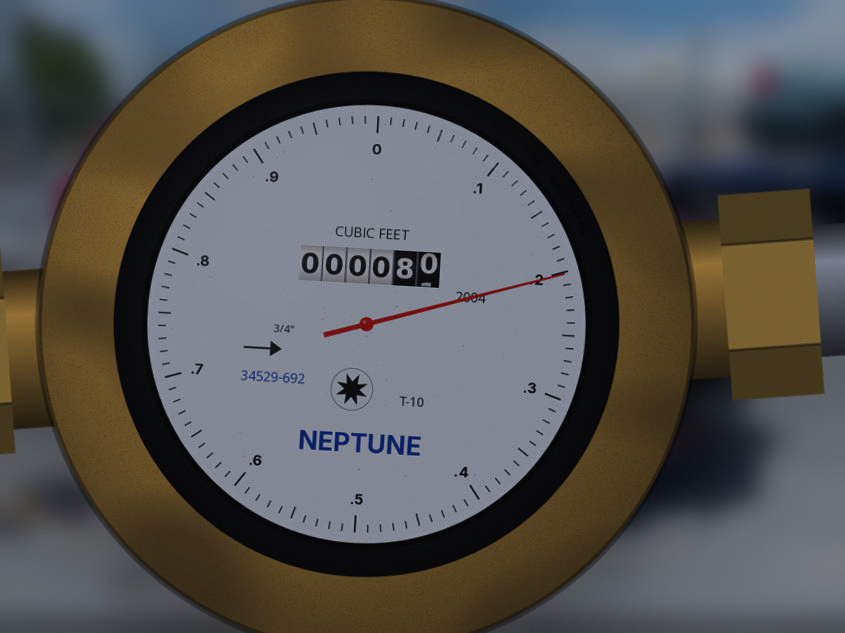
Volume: 80.20 ft³
